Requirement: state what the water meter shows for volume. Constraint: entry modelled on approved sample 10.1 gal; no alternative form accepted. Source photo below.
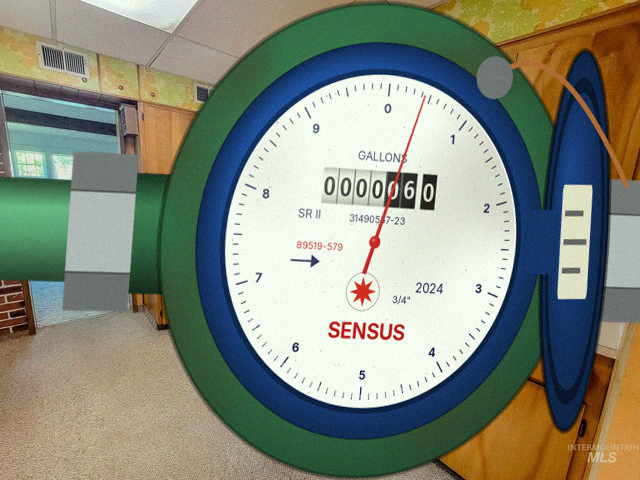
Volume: 60.4 gal
